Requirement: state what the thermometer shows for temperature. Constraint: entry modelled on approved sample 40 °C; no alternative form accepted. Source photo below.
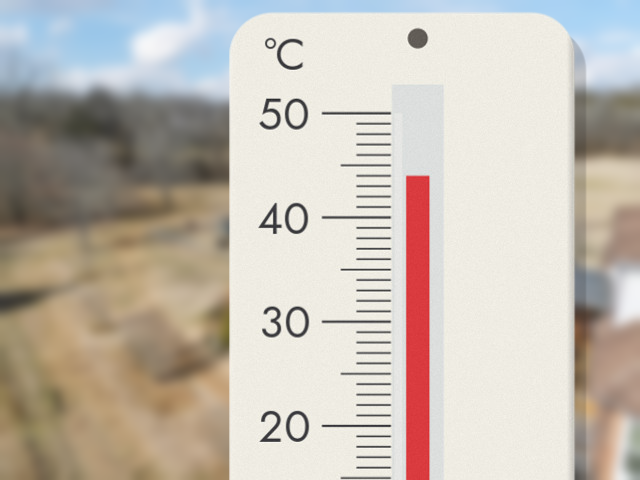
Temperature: 44 °C
